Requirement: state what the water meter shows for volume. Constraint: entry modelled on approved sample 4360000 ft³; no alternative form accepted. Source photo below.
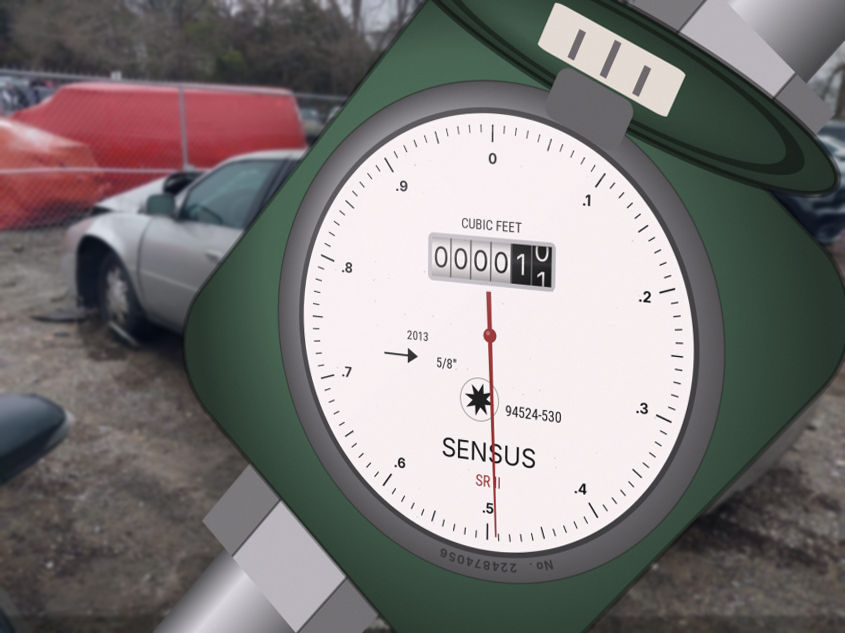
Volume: 10.49 ft³
